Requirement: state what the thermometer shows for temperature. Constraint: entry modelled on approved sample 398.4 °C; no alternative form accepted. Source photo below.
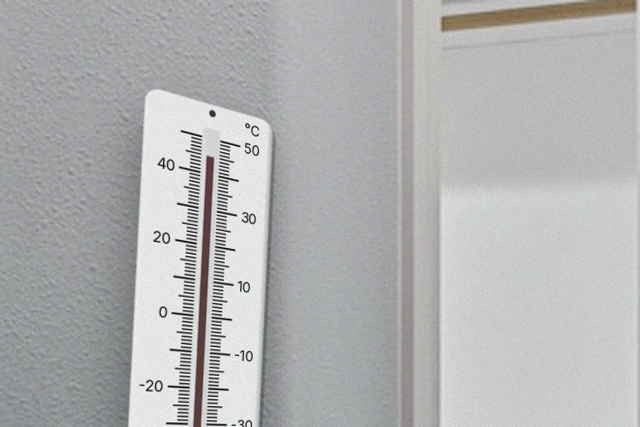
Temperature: 45 °C
